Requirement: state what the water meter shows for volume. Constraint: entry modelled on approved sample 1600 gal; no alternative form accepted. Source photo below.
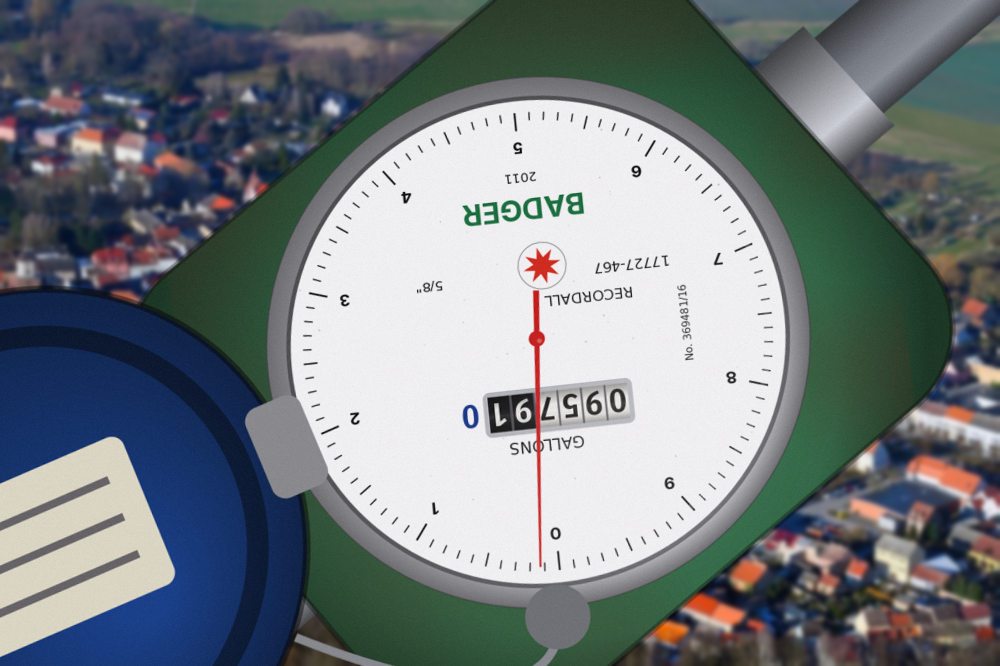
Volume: 957910.1 gal
